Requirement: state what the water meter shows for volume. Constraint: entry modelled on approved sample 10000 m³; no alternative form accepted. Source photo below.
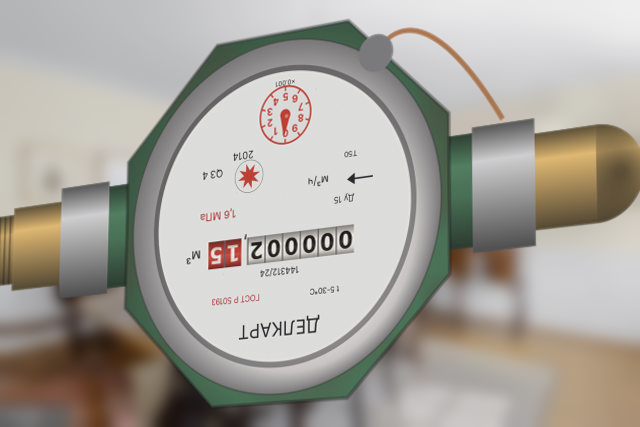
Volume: 2.150 m³
